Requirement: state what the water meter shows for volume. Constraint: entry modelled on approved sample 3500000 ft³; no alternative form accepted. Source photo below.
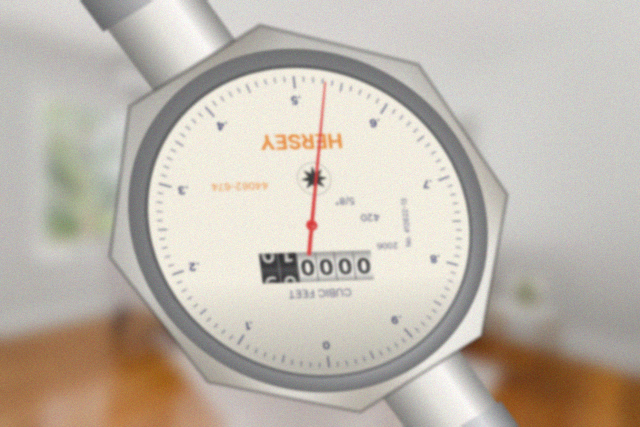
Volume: 9.53 ft³
